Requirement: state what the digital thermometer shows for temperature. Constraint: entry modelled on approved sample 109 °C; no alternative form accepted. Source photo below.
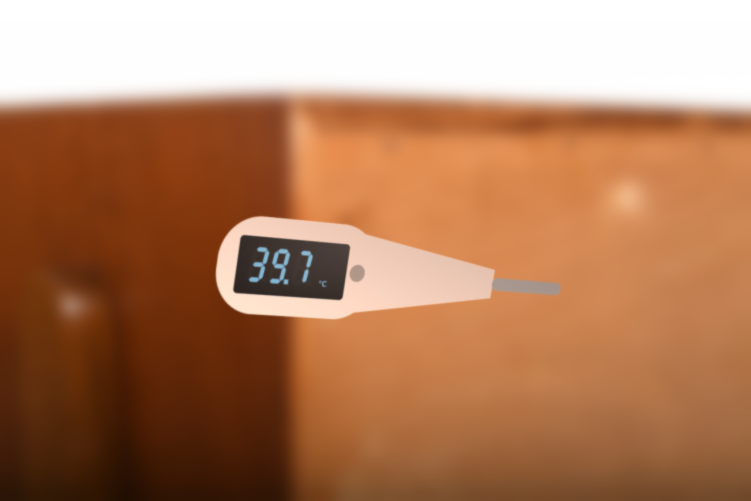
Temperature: 39.7 °C
